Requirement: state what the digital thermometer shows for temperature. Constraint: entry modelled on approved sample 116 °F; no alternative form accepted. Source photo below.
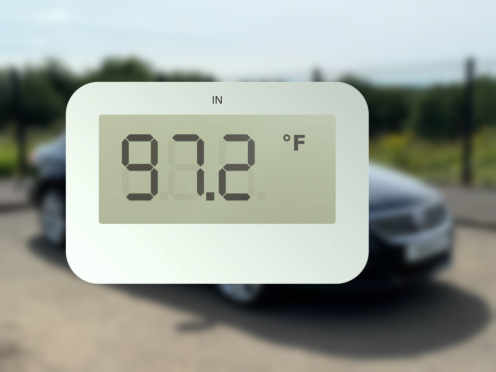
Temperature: 97.2 °F
